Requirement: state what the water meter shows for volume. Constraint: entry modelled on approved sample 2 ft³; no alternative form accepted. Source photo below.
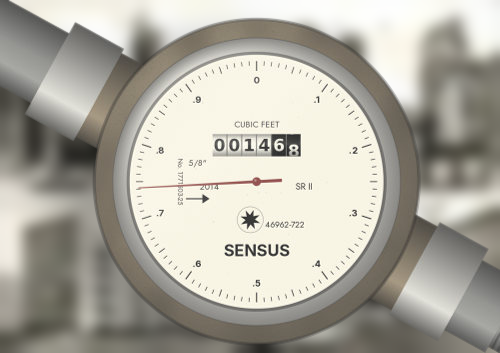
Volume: 1467.74 ft³
